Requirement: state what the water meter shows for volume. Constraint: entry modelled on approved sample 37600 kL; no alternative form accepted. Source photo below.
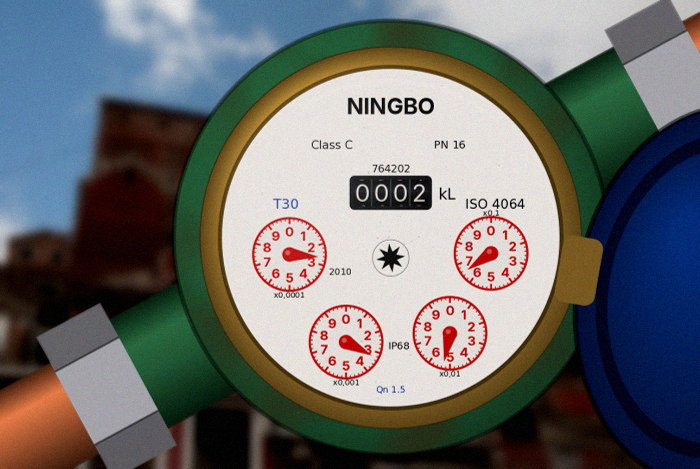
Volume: 2.6532 kL
